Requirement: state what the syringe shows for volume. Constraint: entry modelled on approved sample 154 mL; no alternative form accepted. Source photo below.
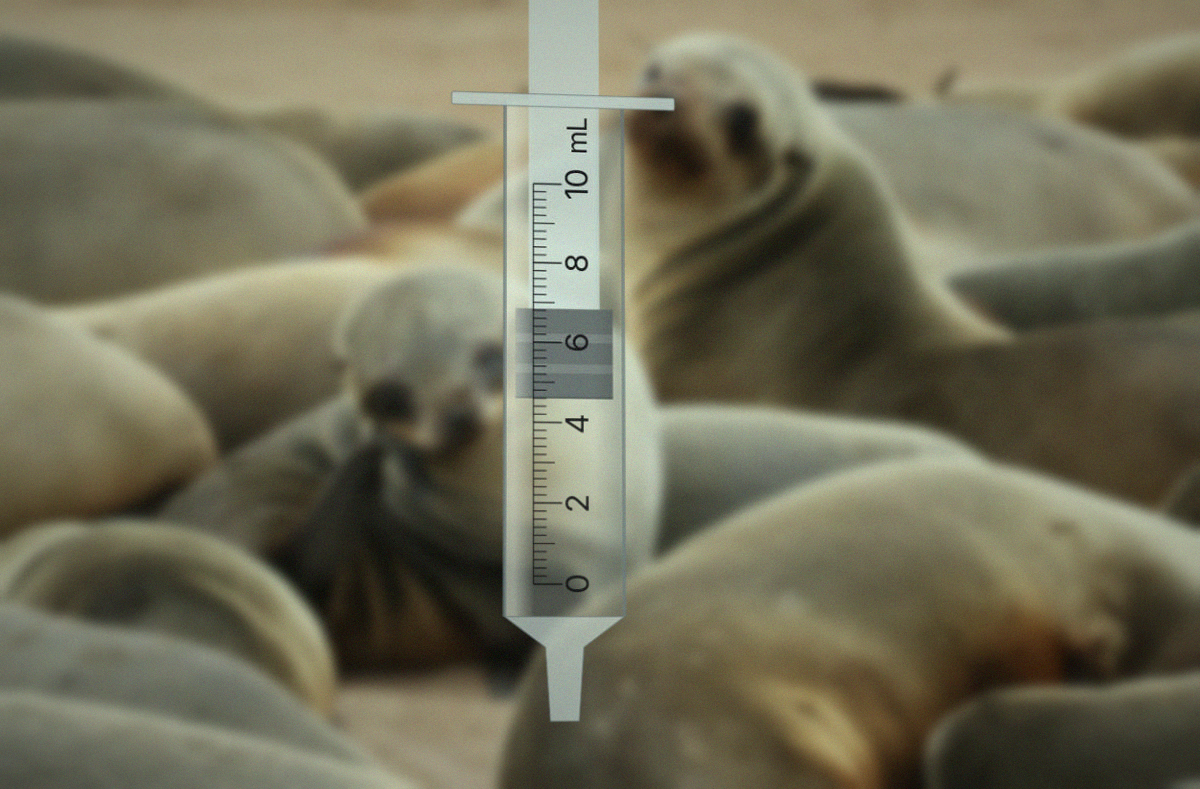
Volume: 4.6 mL
